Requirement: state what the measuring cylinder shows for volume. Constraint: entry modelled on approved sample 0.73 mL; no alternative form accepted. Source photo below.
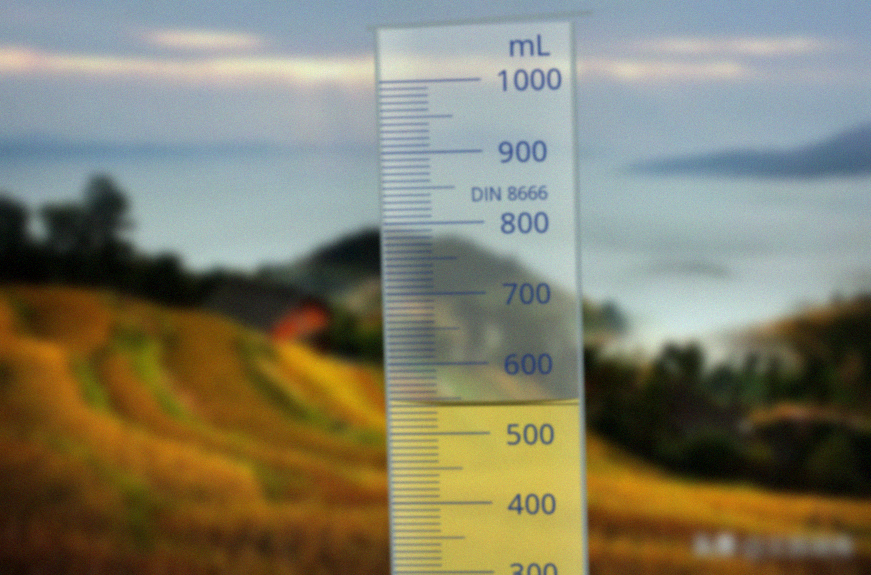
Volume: 540 mL
